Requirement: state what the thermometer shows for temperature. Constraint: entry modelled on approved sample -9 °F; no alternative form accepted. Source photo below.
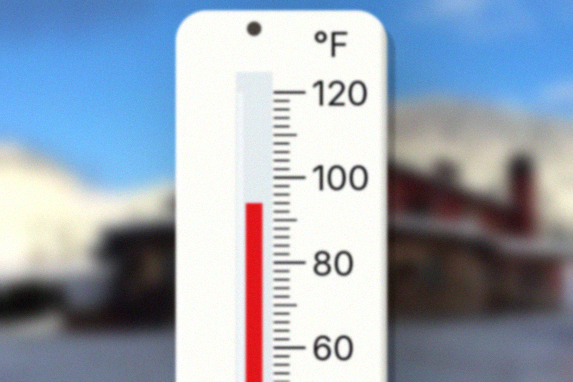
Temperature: 94 °F
